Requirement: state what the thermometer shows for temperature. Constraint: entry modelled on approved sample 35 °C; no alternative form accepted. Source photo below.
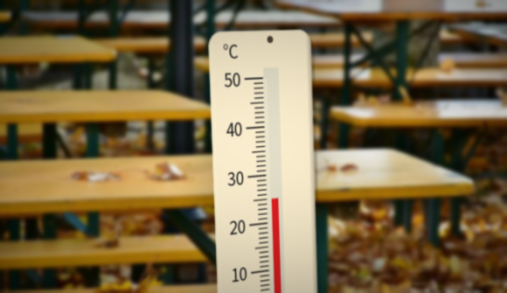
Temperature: 25 °C
